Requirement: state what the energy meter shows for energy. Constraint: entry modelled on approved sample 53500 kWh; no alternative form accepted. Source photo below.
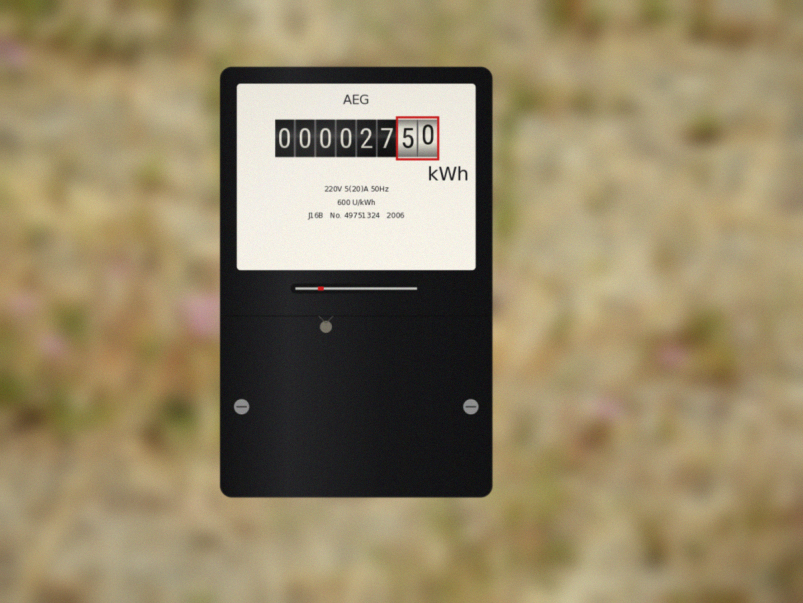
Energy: 27.50 kWh
